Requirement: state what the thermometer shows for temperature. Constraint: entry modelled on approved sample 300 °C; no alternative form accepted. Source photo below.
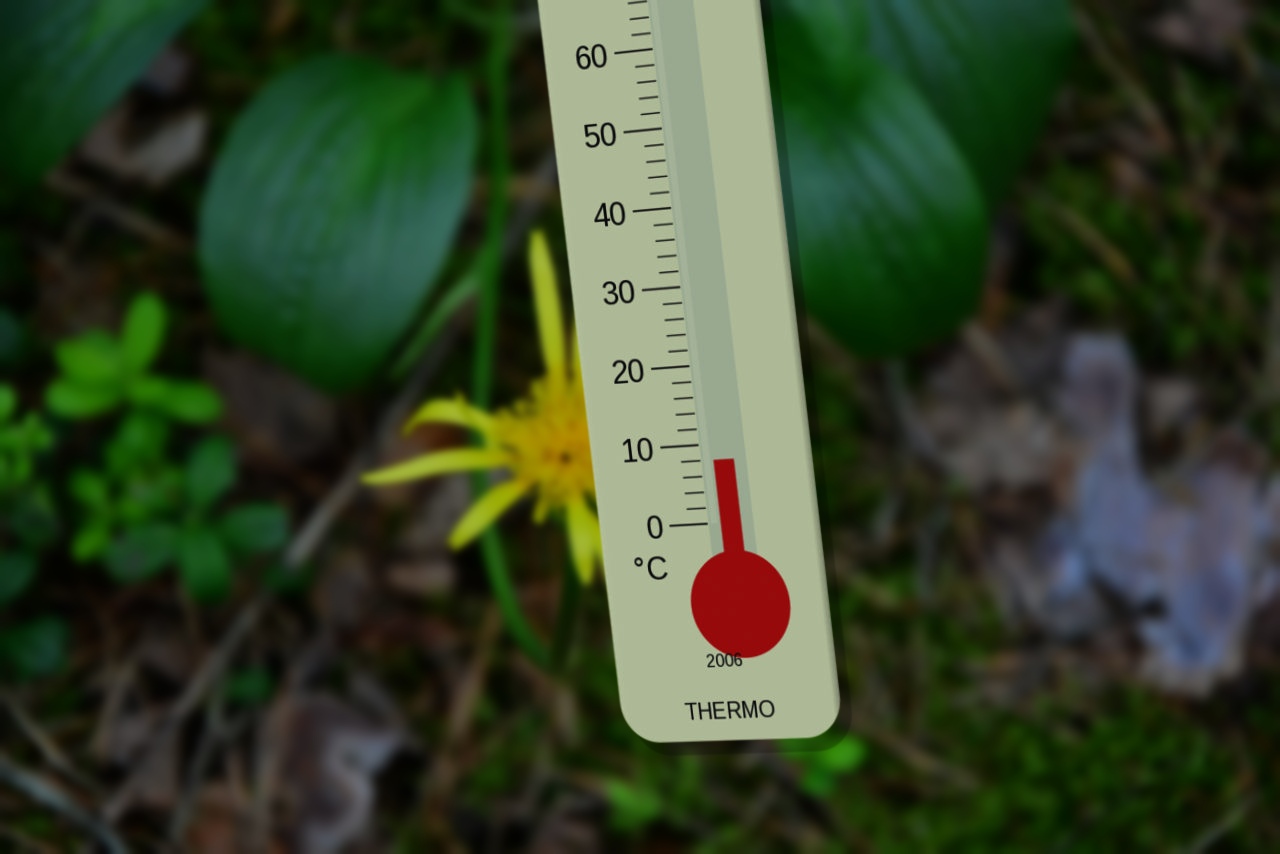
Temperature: 8 °C
